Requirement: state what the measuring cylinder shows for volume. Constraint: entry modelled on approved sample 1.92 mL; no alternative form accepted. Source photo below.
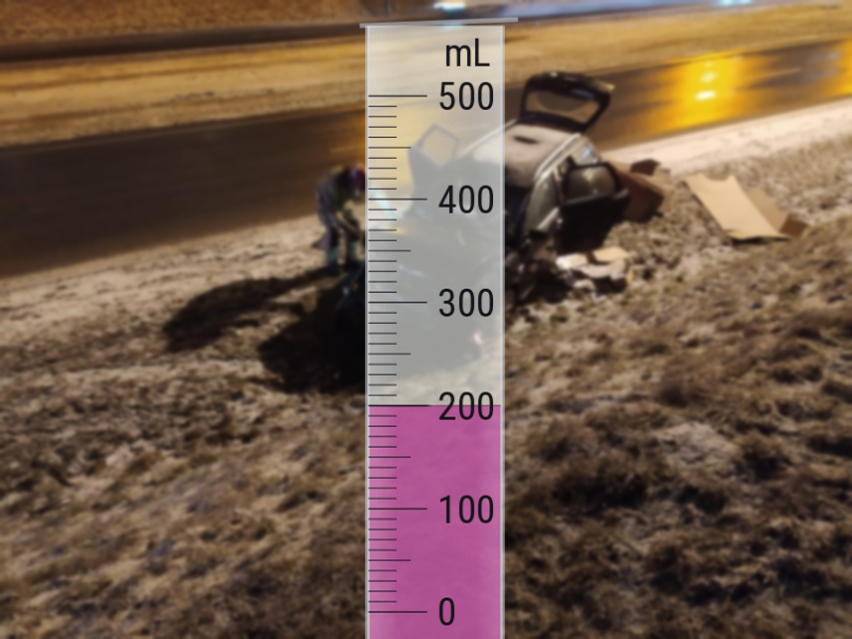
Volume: 200 mL
